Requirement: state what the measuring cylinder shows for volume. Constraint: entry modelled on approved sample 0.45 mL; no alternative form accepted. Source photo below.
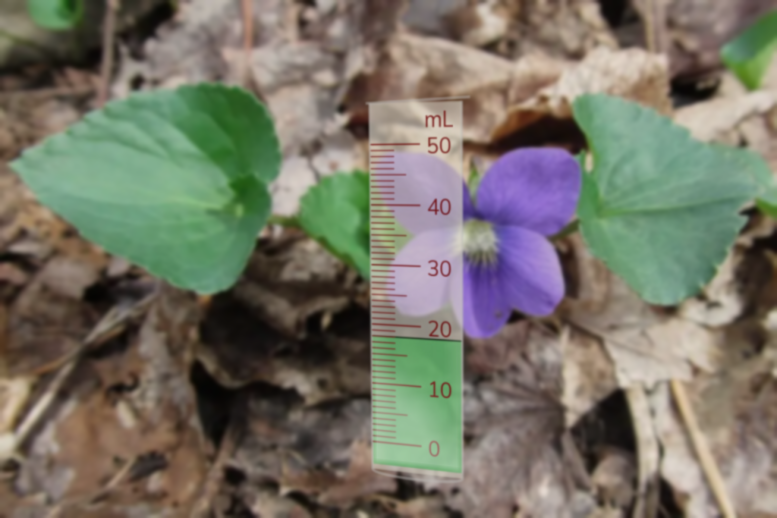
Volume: 18 mL
